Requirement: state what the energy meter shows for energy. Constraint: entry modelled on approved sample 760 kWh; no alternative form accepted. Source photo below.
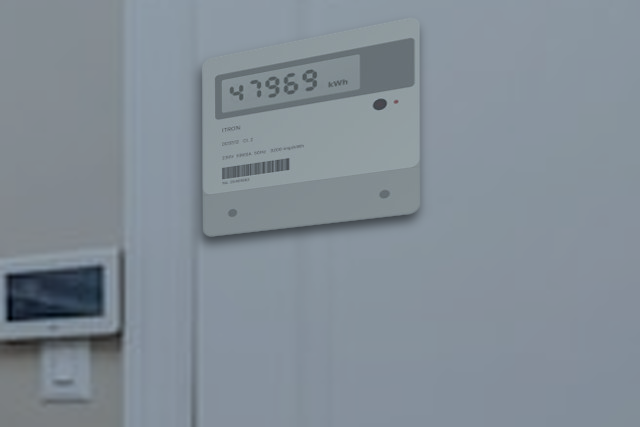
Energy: 47969 kWh
